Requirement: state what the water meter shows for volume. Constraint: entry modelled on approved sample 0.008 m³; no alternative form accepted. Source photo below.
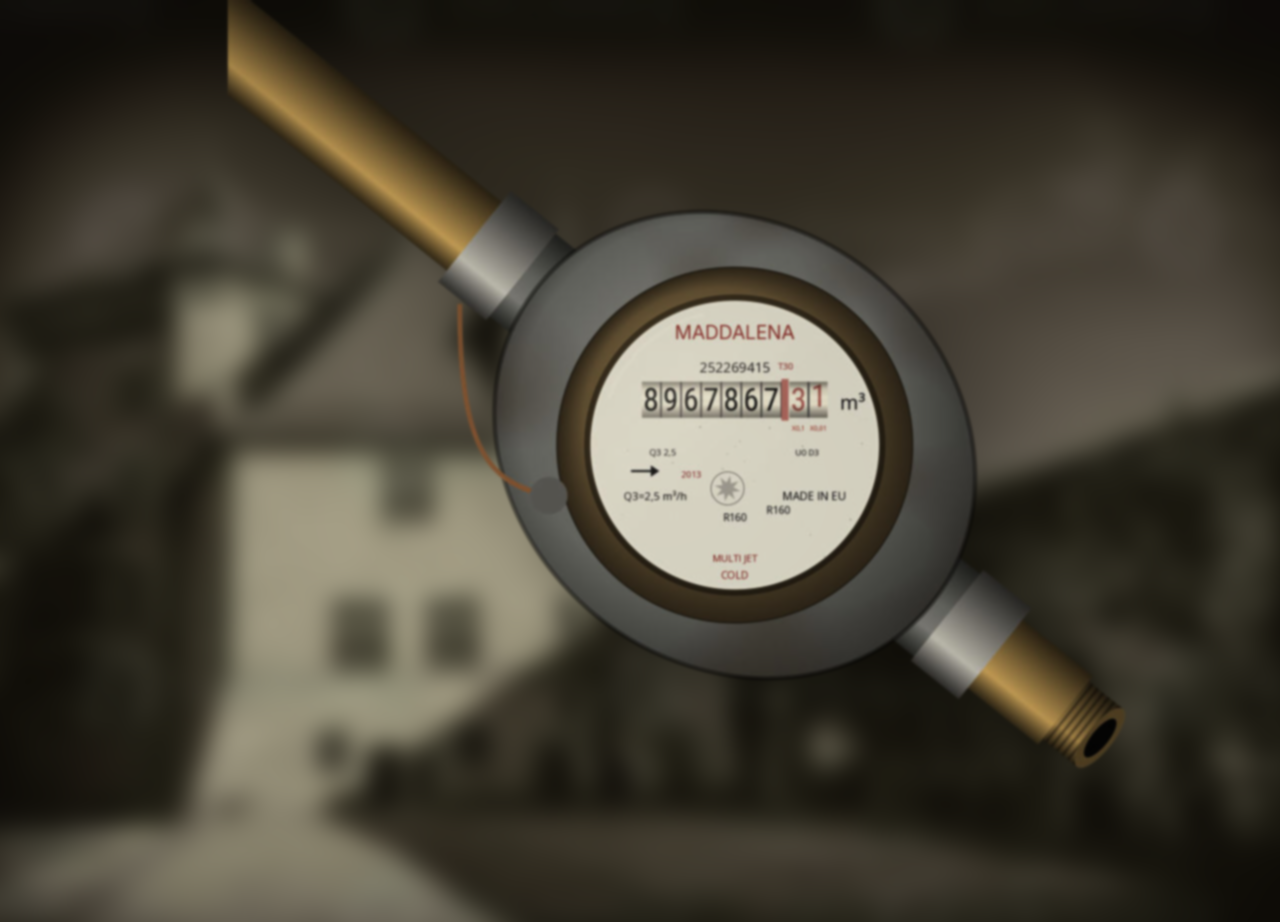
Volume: 8967867.31 m³
